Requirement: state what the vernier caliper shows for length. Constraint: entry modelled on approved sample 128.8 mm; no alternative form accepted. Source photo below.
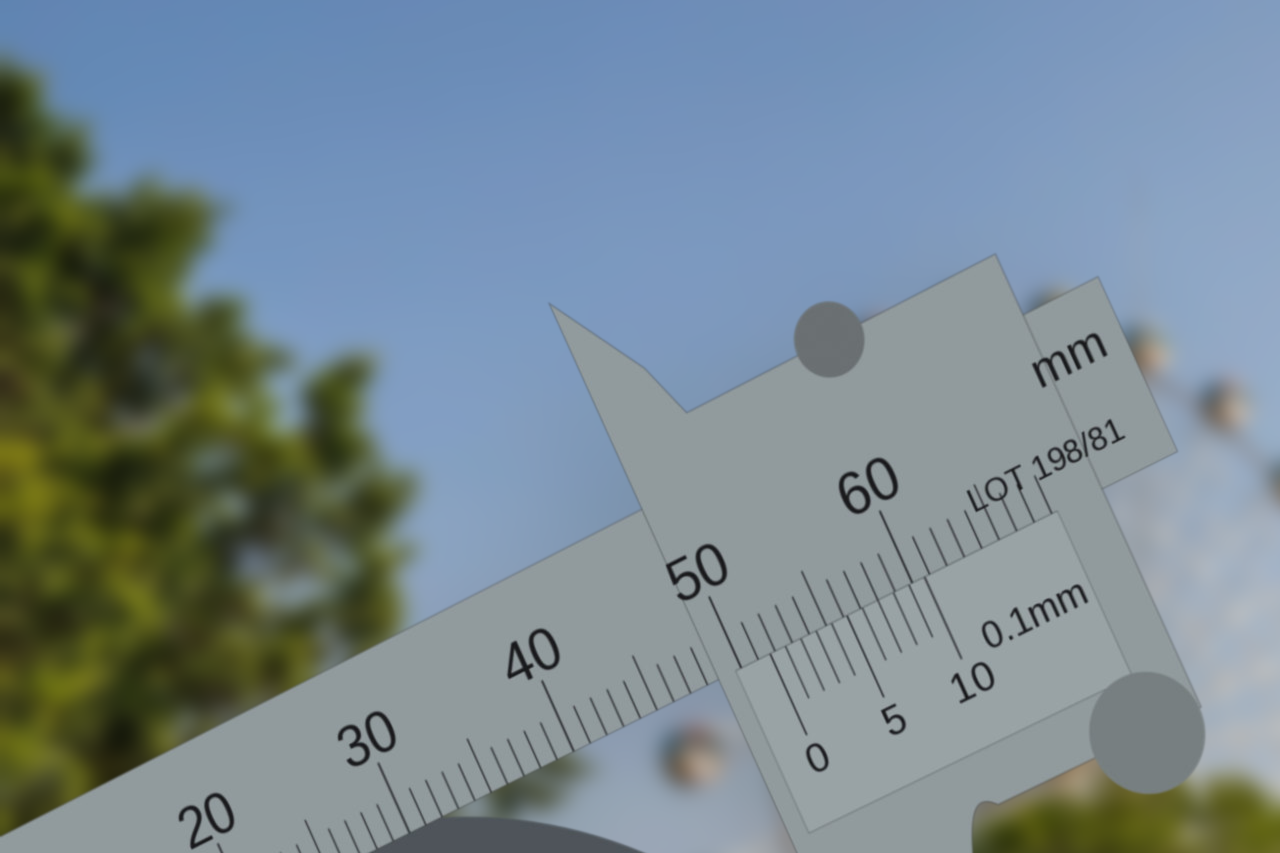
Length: 51.7 mm
